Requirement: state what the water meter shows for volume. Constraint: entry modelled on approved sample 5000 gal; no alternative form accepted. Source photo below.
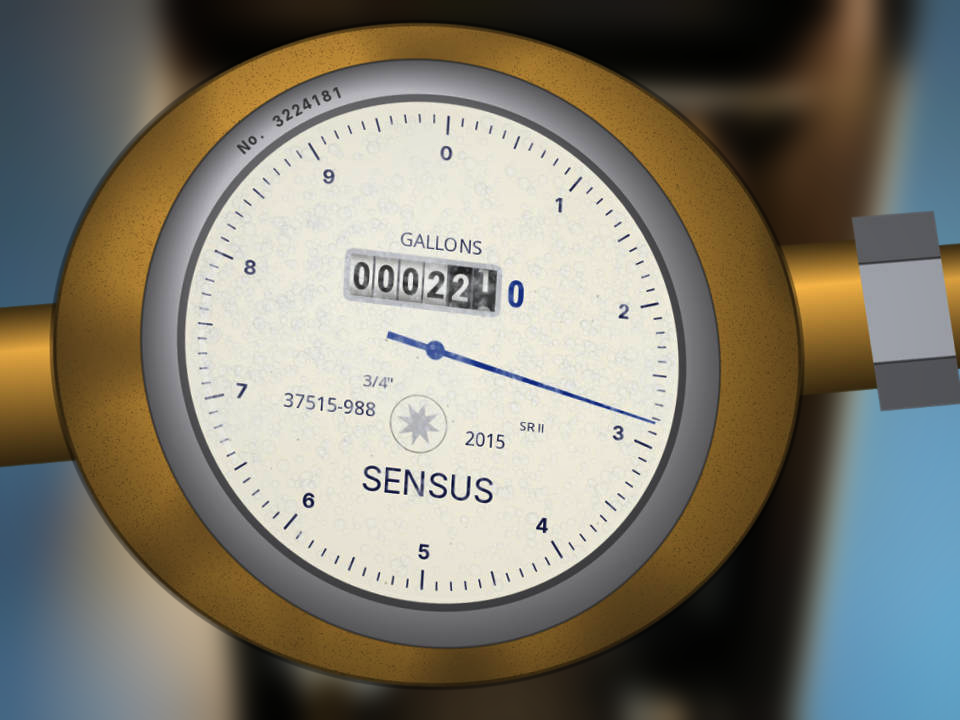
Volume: 2212.8 gal
